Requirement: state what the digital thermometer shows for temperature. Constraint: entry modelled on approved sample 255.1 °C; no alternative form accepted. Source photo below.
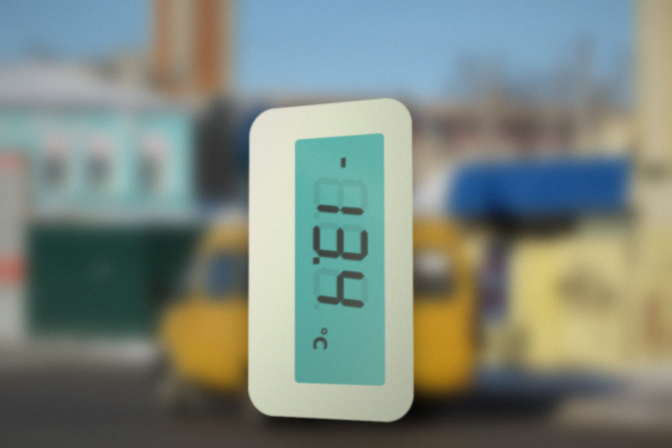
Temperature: -13.4 °C
